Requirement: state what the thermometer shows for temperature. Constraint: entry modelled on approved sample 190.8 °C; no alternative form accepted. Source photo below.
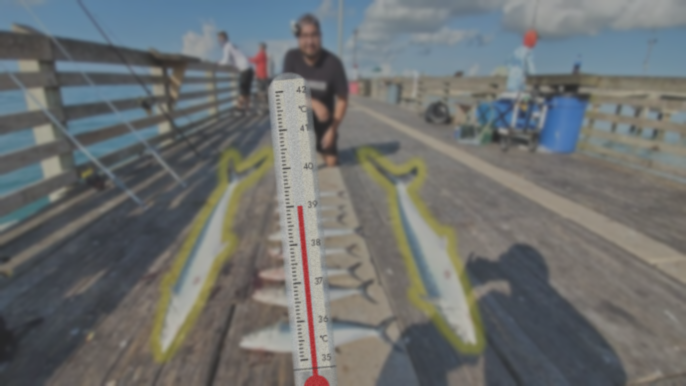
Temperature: 39 °C
